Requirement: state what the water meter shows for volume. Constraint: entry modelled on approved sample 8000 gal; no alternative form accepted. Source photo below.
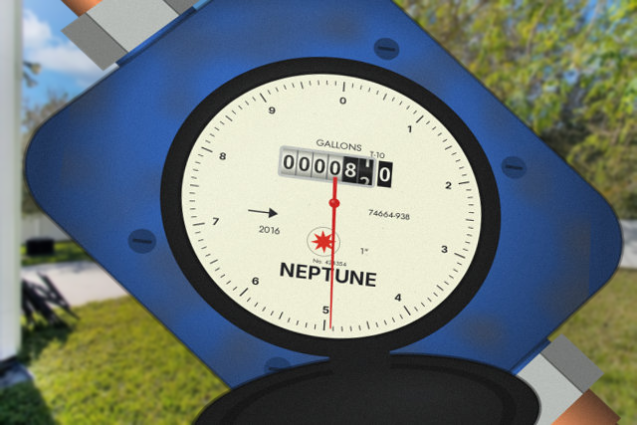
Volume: 814.9 gal
